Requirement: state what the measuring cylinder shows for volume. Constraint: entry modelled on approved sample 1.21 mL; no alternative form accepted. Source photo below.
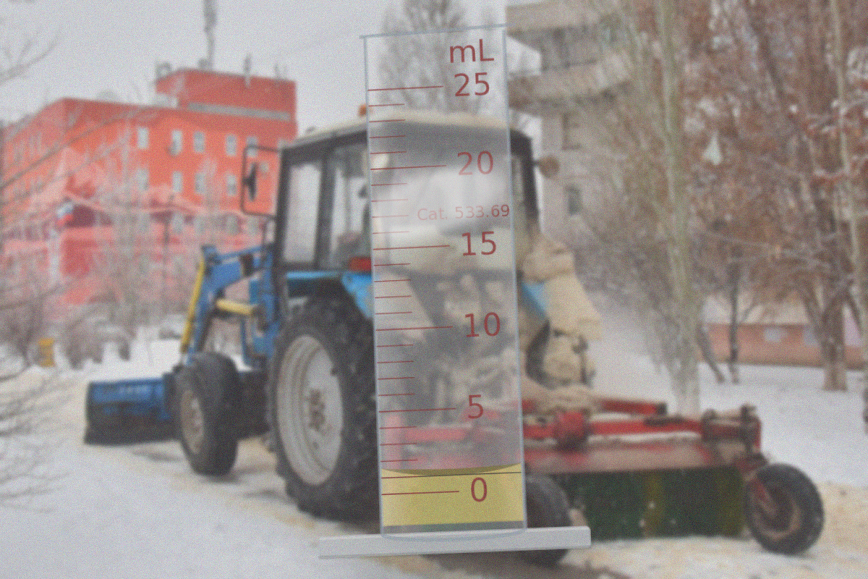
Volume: 1 mL
